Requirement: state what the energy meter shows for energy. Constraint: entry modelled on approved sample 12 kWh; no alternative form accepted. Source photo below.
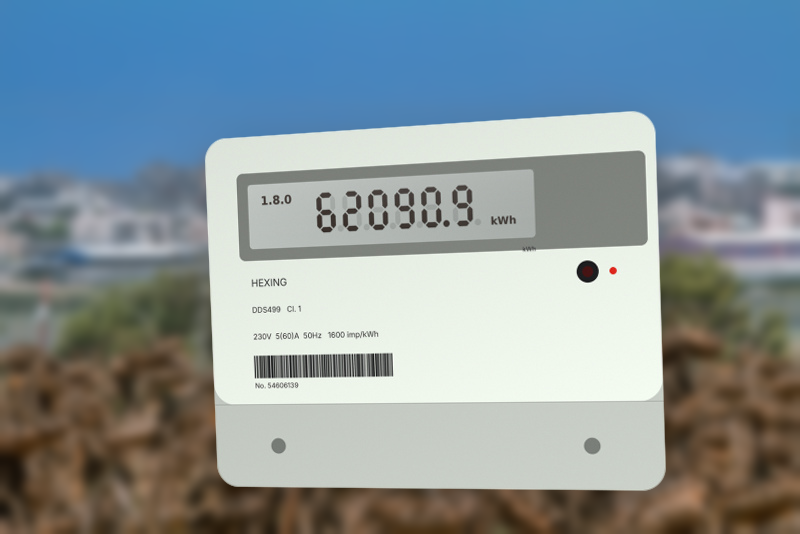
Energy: 62090.9 kWh
